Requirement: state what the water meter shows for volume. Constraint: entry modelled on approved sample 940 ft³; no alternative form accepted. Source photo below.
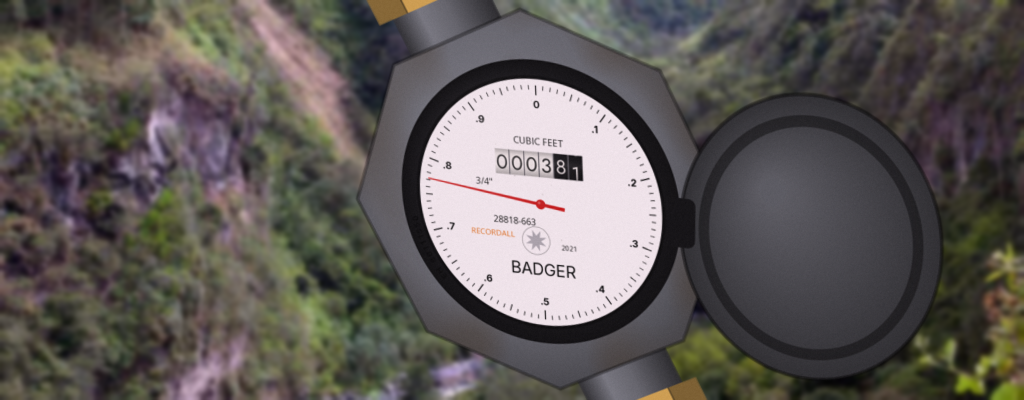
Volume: 380.77 ft³
